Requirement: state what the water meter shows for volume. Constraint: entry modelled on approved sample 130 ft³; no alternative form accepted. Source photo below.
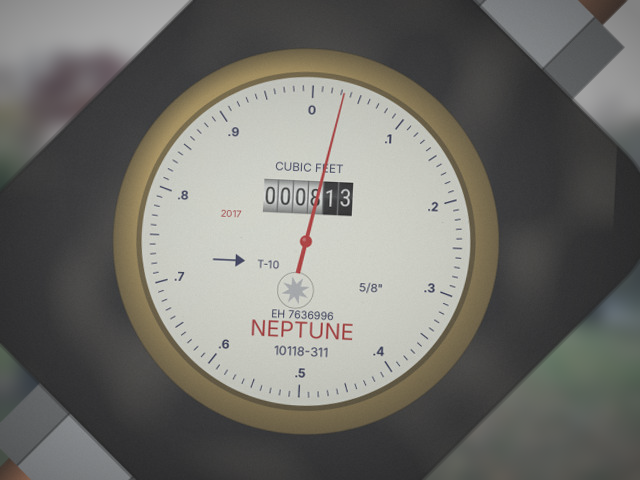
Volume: 813.03 ft³
